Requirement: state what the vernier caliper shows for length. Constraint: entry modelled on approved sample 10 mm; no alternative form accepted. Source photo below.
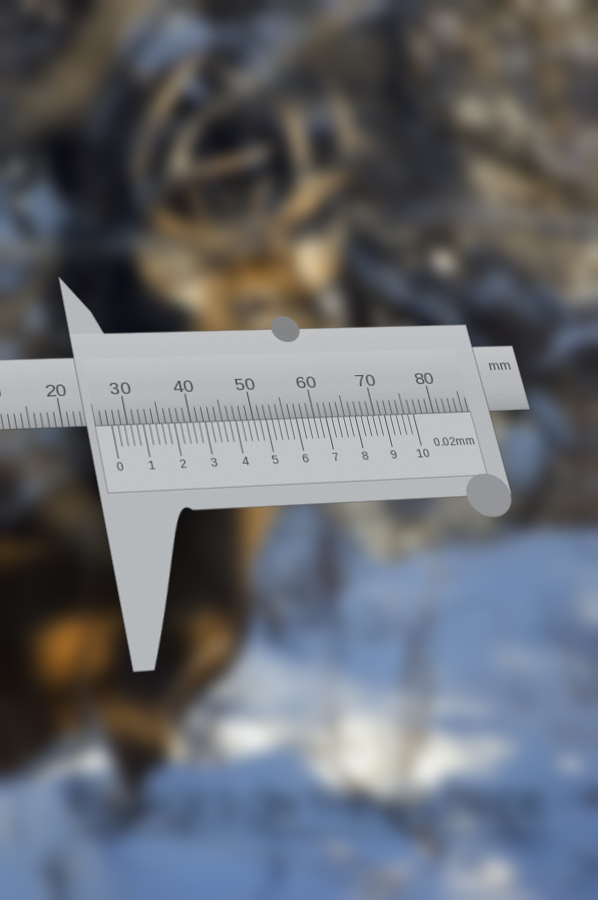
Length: 27.6 mm
